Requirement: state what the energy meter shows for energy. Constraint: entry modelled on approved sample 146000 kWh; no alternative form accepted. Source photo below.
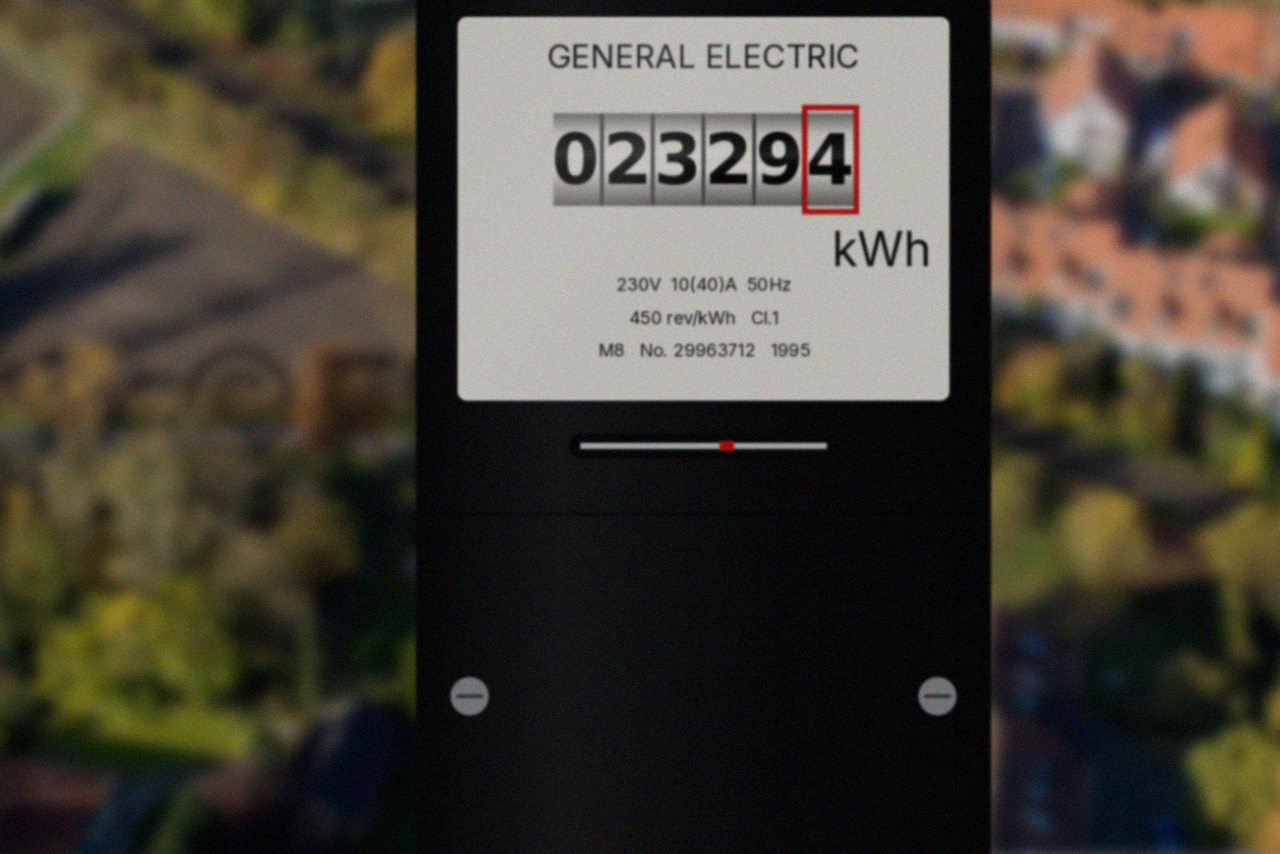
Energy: 2329.4 kWh
